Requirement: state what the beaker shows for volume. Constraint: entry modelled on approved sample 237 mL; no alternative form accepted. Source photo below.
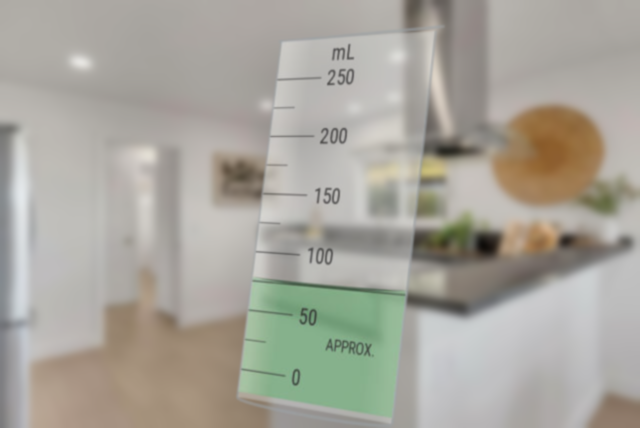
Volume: 75 mL
